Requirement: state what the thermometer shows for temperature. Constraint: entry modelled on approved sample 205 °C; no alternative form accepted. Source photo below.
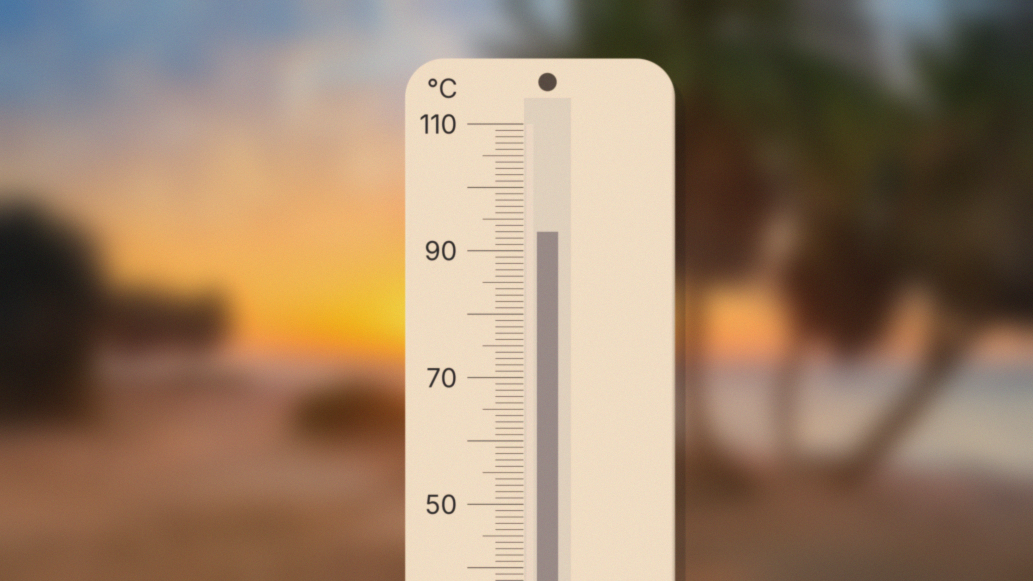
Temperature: 93 °C
